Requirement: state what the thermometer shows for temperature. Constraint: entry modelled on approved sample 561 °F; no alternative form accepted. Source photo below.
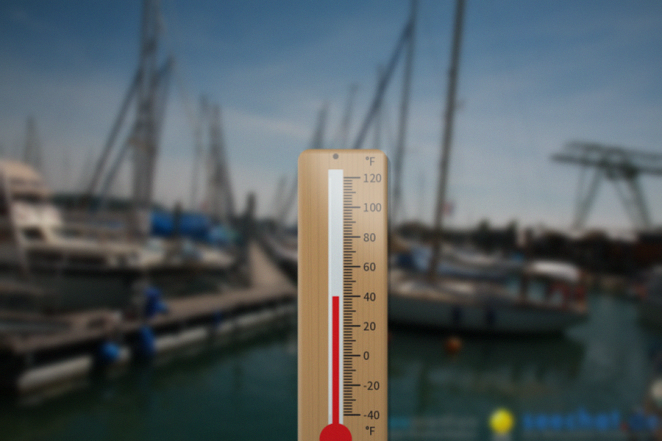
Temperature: 40 °F
